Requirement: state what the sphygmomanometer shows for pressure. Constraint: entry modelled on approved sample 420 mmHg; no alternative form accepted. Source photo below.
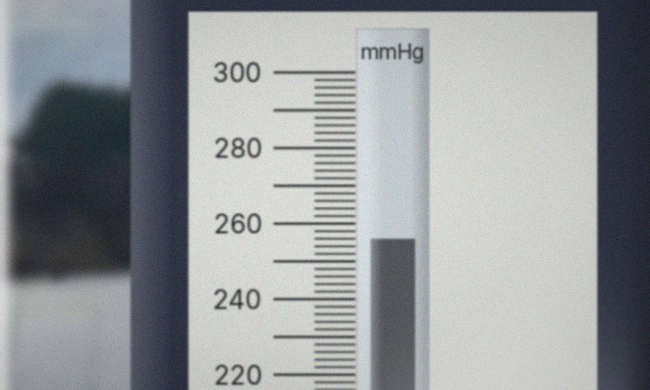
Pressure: 256 mmHg
